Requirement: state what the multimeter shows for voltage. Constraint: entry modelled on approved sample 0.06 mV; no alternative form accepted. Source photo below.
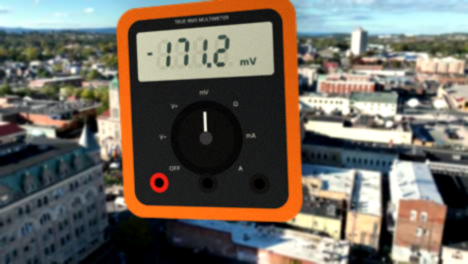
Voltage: -171.2 mV
